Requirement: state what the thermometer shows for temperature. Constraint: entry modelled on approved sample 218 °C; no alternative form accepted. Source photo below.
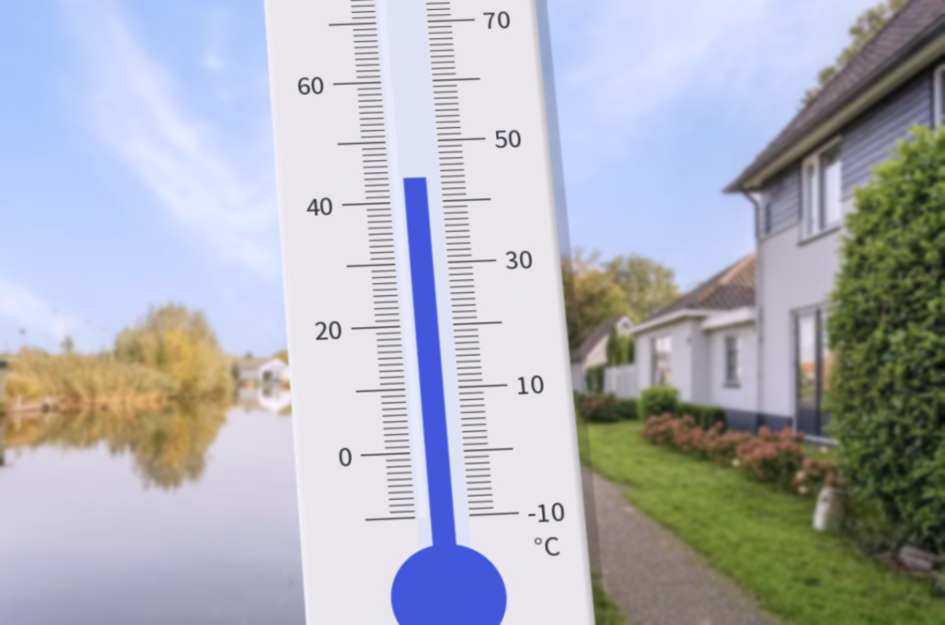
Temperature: 44 °C
